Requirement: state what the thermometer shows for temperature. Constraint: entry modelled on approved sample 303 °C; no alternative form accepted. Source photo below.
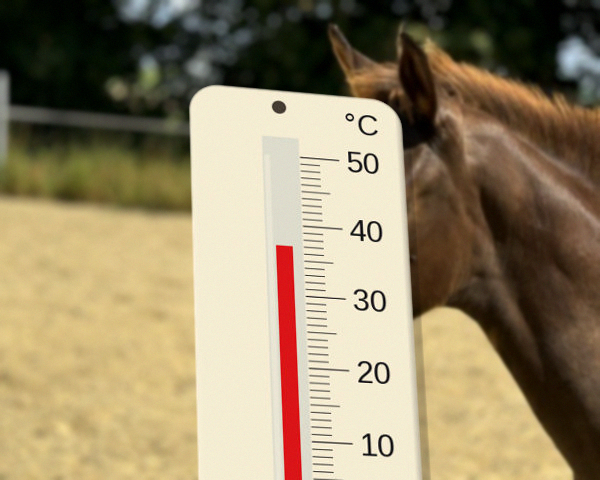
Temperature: 37 °C
